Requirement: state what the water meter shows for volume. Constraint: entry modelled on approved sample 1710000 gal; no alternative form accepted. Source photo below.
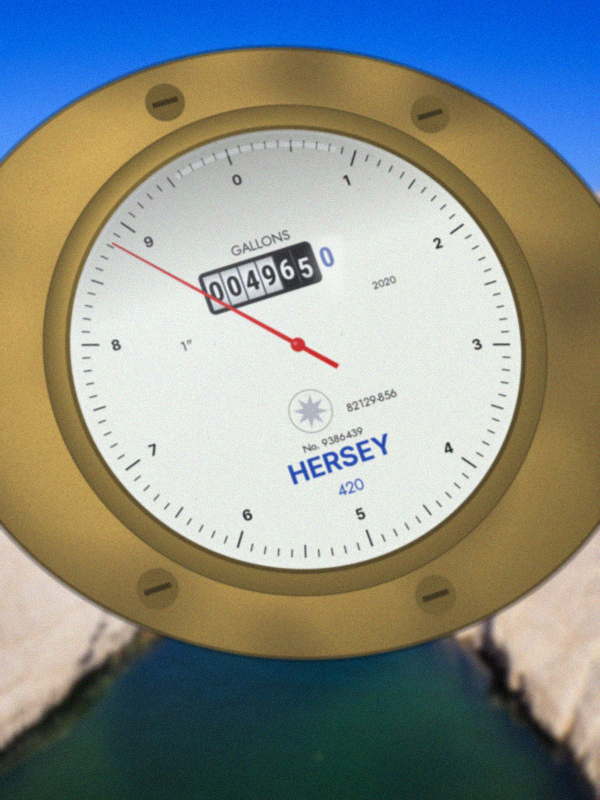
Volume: 49648.8 gal
